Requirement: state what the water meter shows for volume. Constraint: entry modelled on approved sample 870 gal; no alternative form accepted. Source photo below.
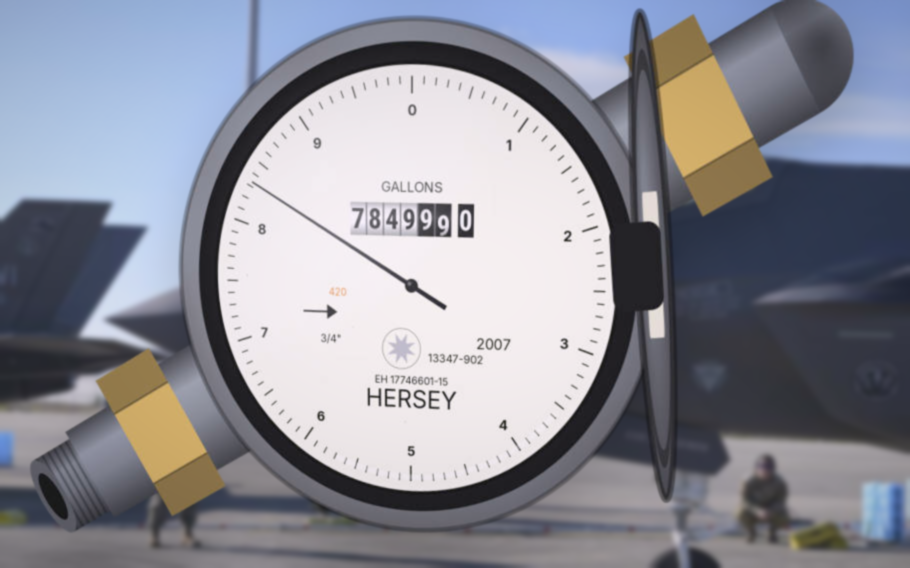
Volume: 7849988.3 gal
